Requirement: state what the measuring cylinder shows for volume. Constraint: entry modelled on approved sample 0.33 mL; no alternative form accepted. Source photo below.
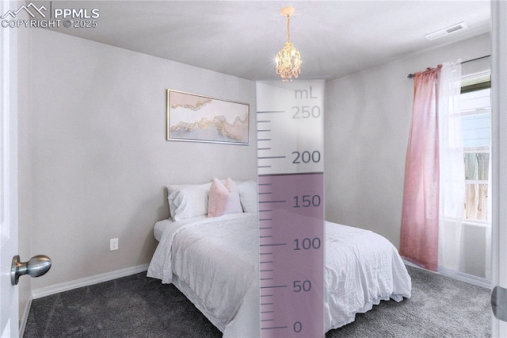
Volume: 180 mL
